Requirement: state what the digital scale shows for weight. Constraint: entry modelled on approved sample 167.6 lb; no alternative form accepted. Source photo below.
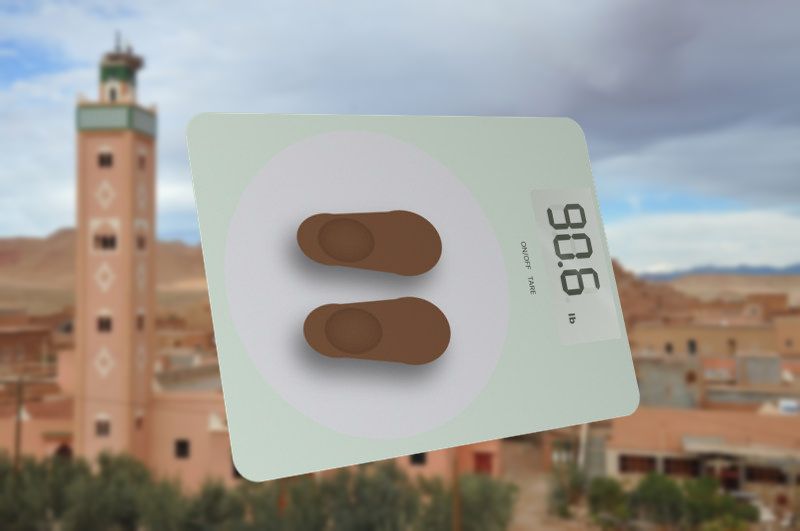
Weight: 90.6 lb
